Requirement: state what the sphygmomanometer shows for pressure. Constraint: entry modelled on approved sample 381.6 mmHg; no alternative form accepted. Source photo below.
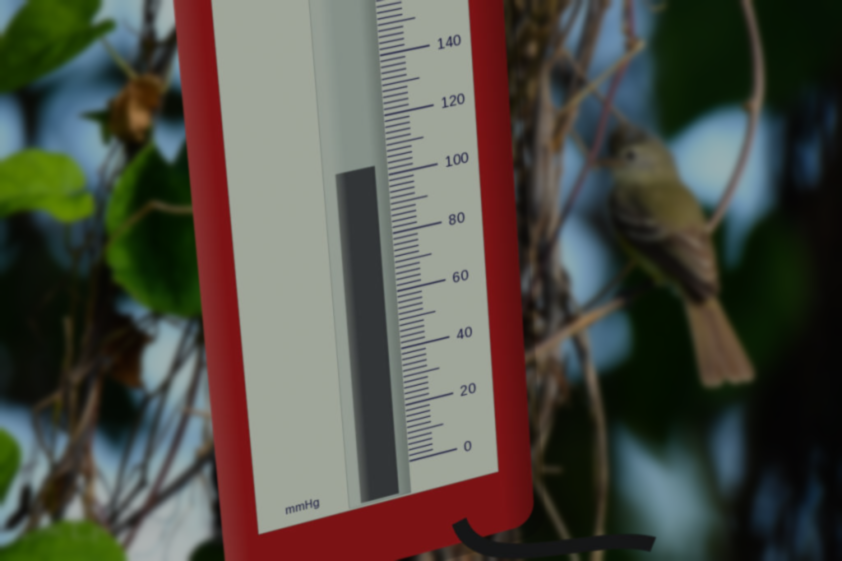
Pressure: 104 mmHg
